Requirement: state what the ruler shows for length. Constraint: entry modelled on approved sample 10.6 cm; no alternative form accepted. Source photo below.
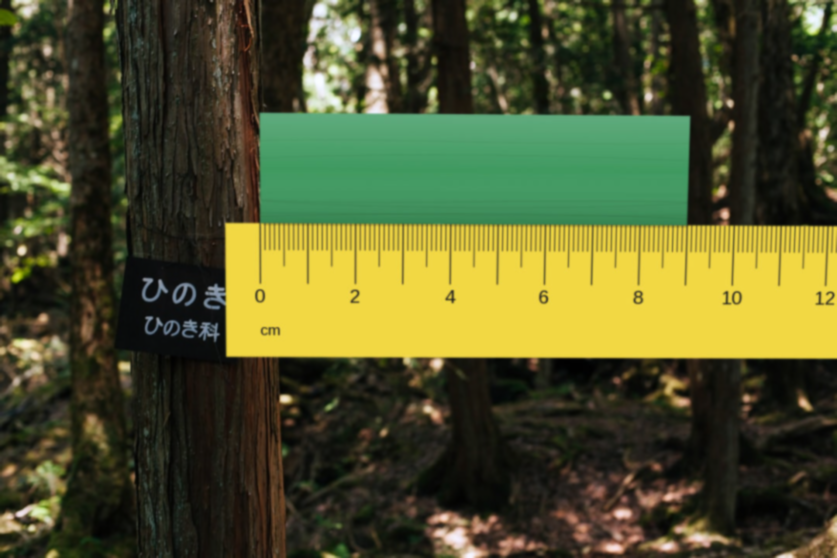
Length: 9 cm
